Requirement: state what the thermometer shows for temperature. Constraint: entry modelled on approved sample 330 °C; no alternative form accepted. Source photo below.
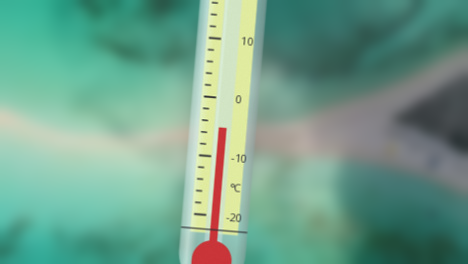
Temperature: -5 °C
